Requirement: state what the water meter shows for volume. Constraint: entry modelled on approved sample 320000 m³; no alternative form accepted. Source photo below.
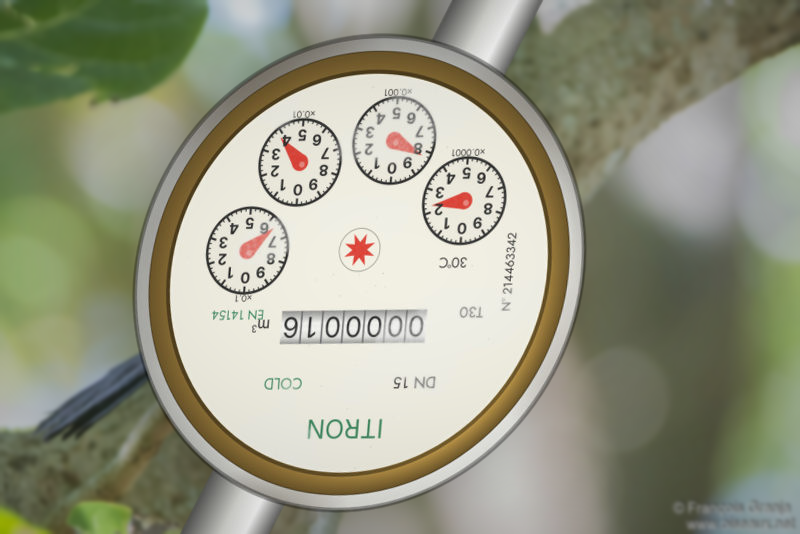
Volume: 16.6382 m³
